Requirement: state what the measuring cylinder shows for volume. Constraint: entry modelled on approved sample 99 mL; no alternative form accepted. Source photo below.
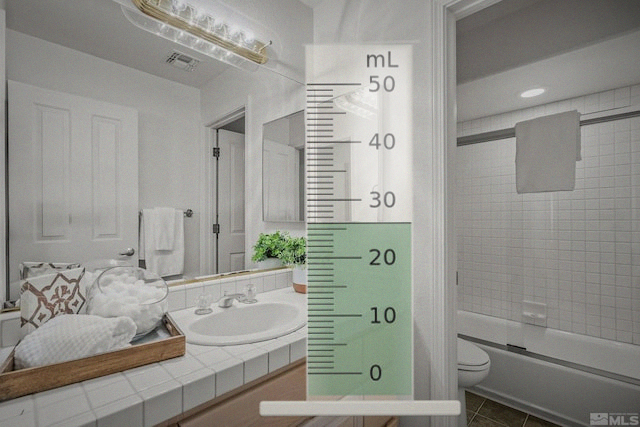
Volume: 26 mL
